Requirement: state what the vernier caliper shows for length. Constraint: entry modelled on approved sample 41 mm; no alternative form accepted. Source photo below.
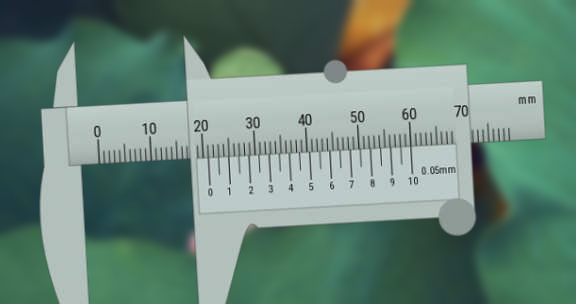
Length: 21.0 mm
